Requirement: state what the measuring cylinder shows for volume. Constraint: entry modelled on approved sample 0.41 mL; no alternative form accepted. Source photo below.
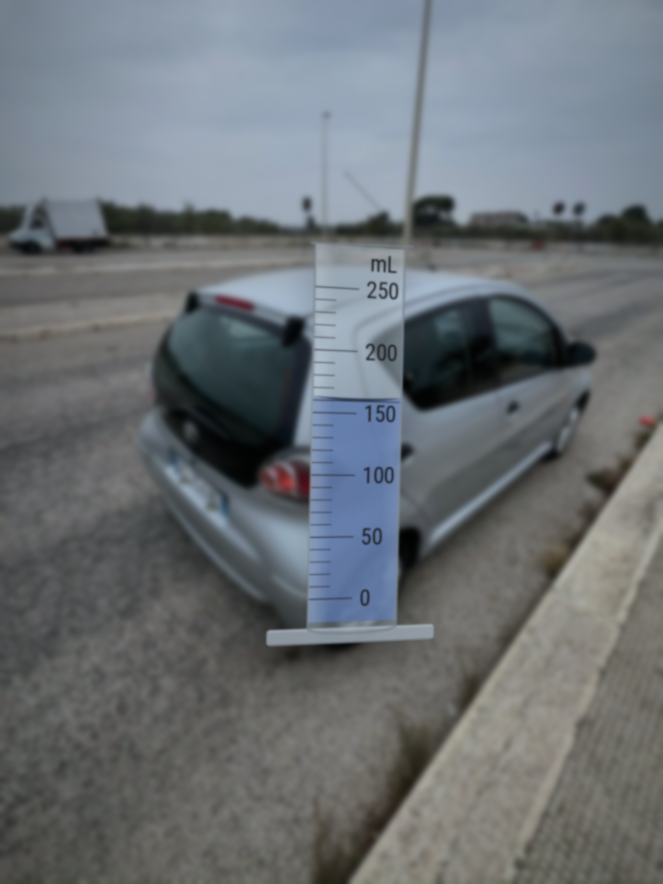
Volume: 160 mL
